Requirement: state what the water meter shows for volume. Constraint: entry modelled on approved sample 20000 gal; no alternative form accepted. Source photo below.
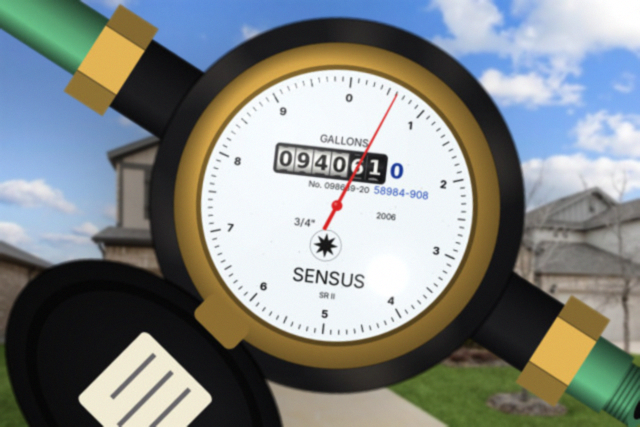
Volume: 940610.6 gal
